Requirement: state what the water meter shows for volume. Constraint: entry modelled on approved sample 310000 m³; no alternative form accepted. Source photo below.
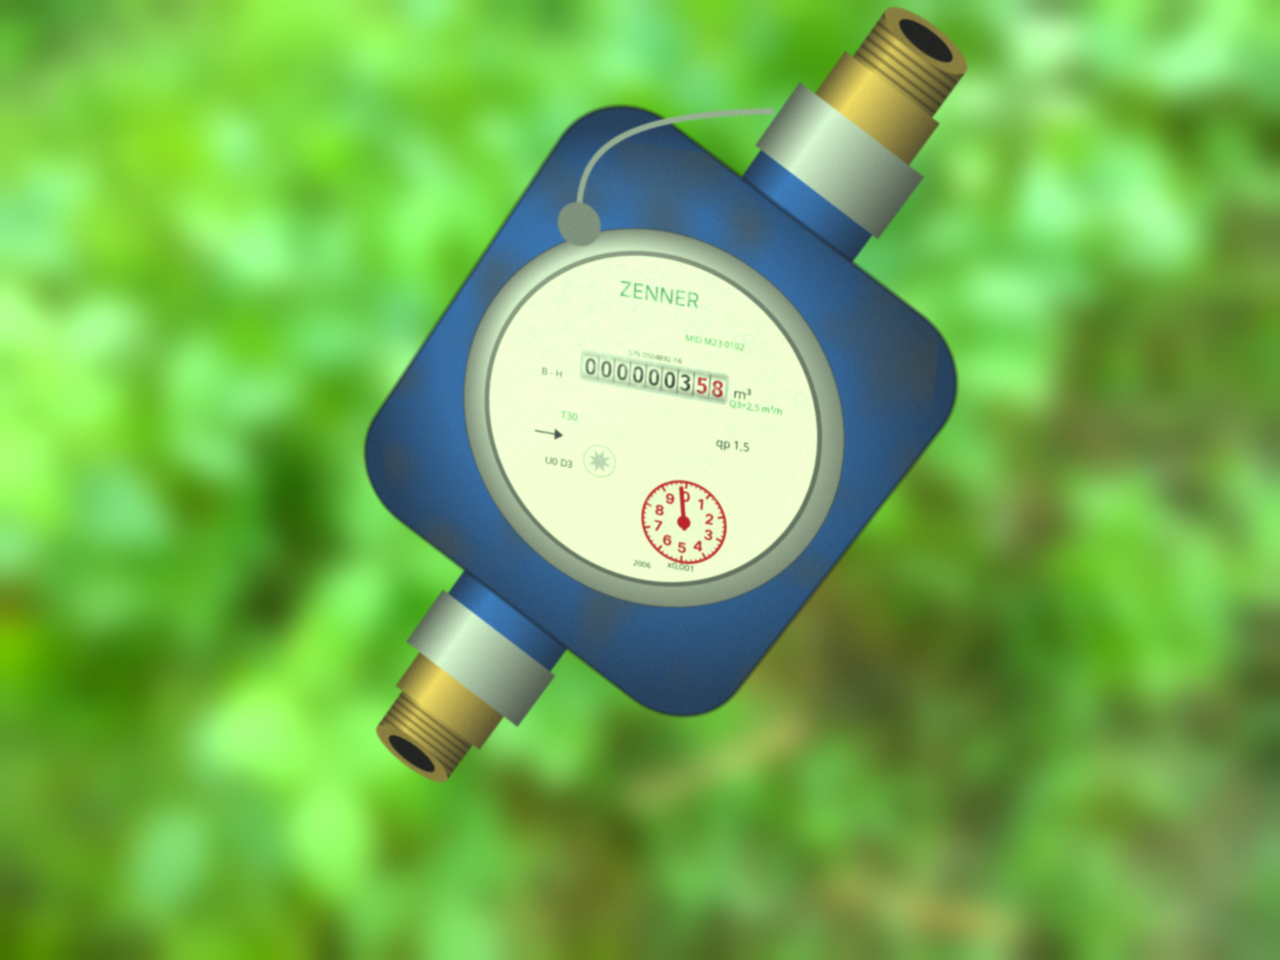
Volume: 3.579 m³
